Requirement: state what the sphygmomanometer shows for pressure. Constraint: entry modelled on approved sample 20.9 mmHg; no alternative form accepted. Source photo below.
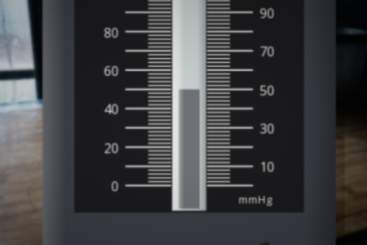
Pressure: 50 mmHg
